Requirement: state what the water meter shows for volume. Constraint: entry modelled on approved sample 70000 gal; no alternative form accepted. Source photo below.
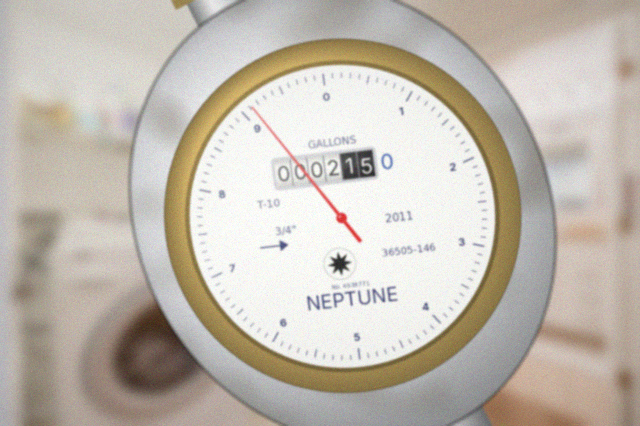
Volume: 2149.1 gal
